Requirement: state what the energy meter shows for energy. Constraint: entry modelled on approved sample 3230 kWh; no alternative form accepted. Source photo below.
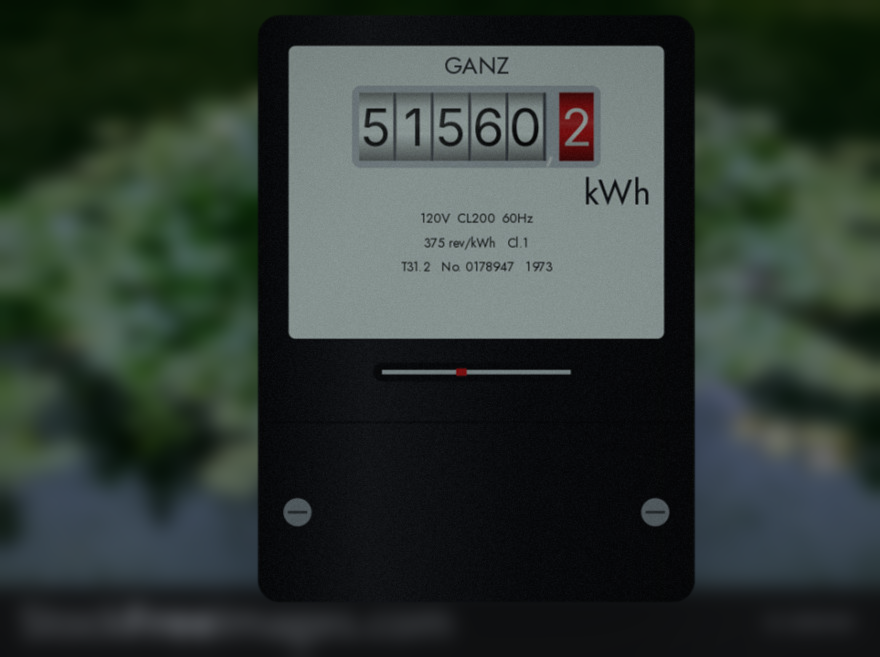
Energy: 51560.2 kWh
